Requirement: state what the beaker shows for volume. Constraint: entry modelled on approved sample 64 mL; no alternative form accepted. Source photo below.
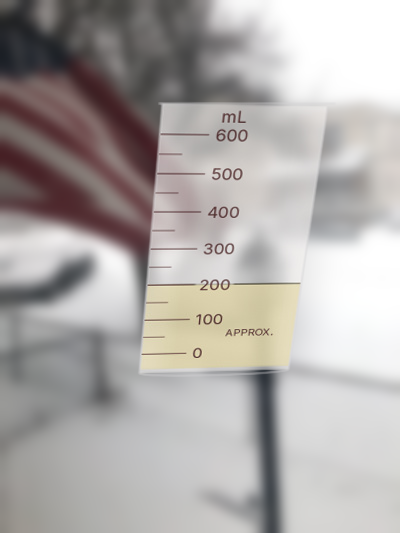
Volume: 200 mL
